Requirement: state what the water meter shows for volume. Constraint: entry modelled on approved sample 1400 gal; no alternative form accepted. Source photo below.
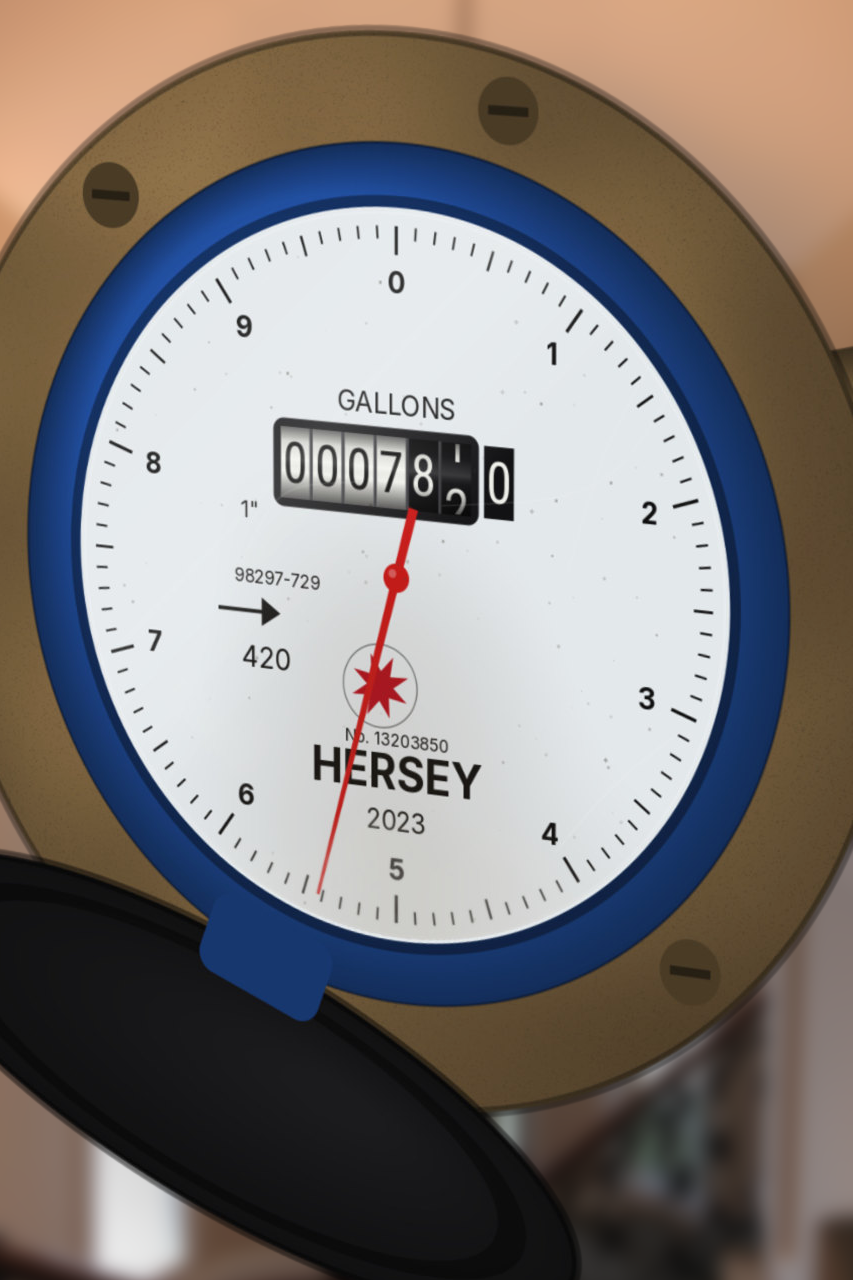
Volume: 7815.4 gal
